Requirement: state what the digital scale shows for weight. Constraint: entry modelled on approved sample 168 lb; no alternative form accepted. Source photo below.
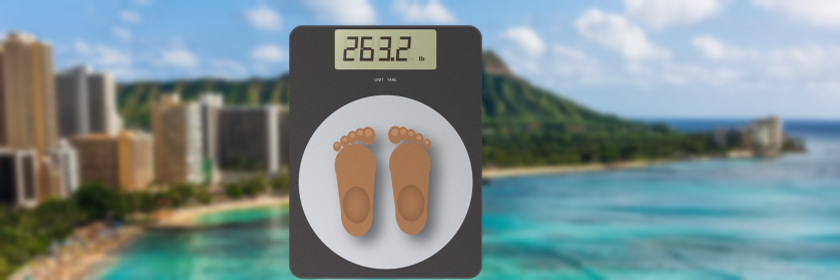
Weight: 263.2 lb
